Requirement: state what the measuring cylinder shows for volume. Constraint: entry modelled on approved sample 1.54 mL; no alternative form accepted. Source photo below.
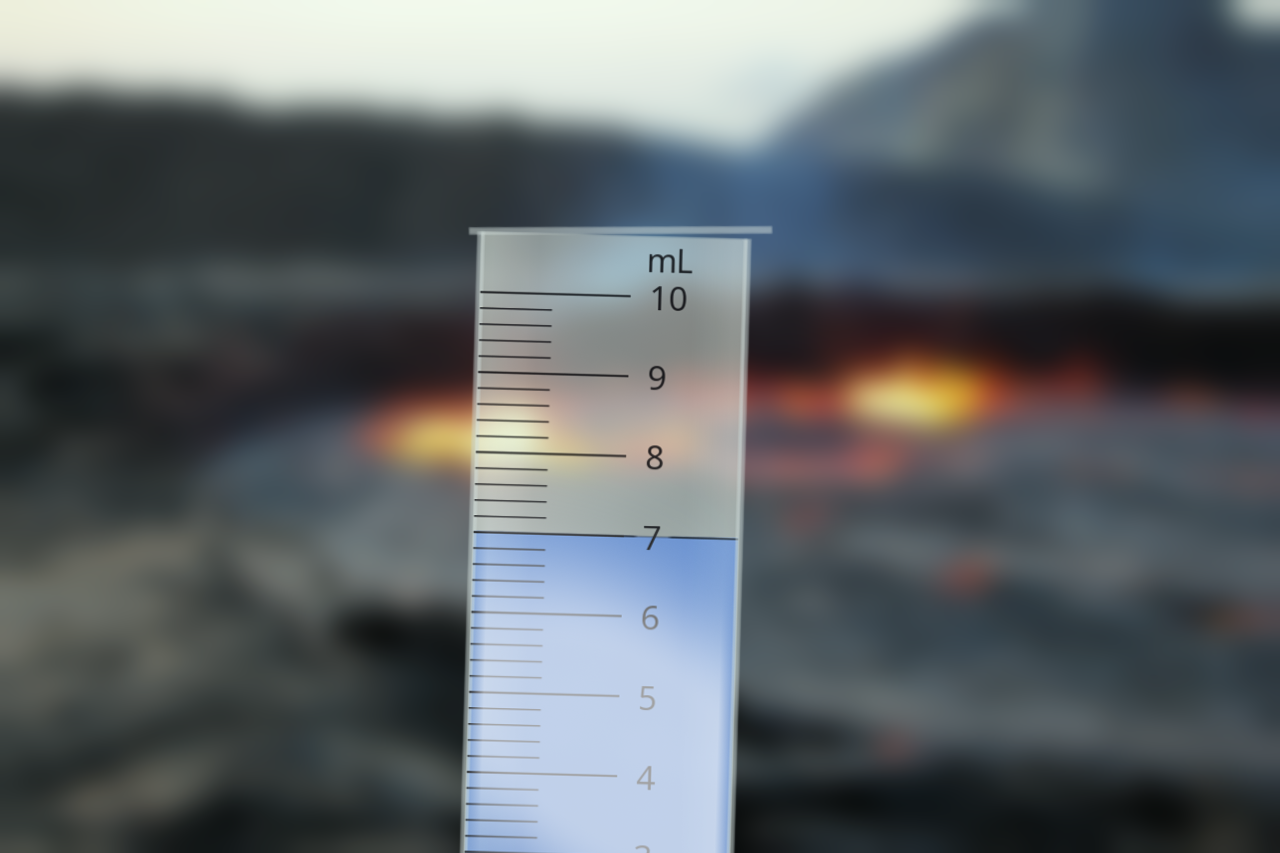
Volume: 7 mL
